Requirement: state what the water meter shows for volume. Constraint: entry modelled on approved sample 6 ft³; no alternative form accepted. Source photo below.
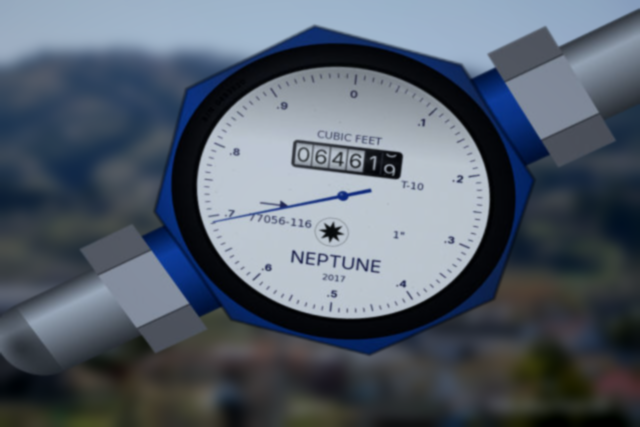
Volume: 64618.69 ft³
